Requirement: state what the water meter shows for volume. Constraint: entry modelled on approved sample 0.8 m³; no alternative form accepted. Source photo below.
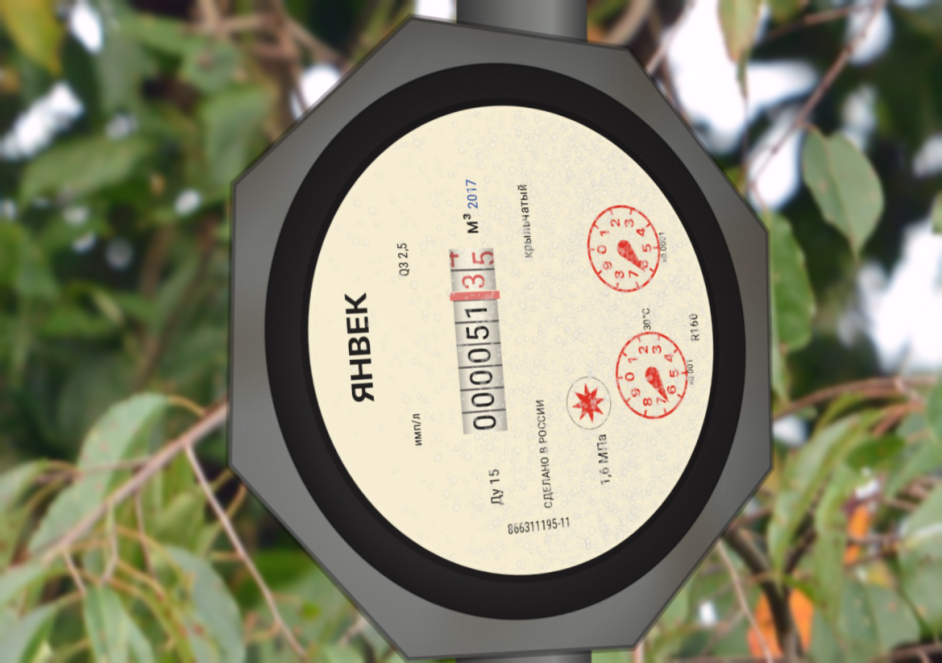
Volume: 51.3466 m³
